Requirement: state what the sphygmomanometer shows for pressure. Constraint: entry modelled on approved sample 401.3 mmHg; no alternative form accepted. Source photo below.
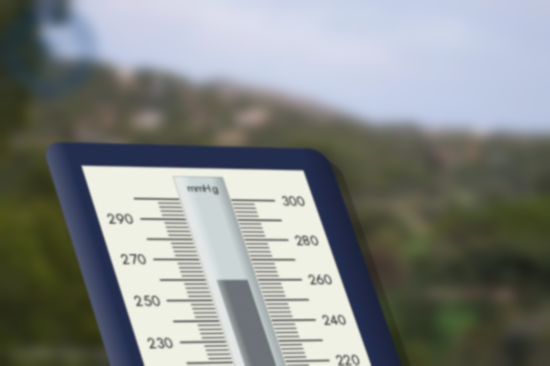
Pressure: 260 mmHg
